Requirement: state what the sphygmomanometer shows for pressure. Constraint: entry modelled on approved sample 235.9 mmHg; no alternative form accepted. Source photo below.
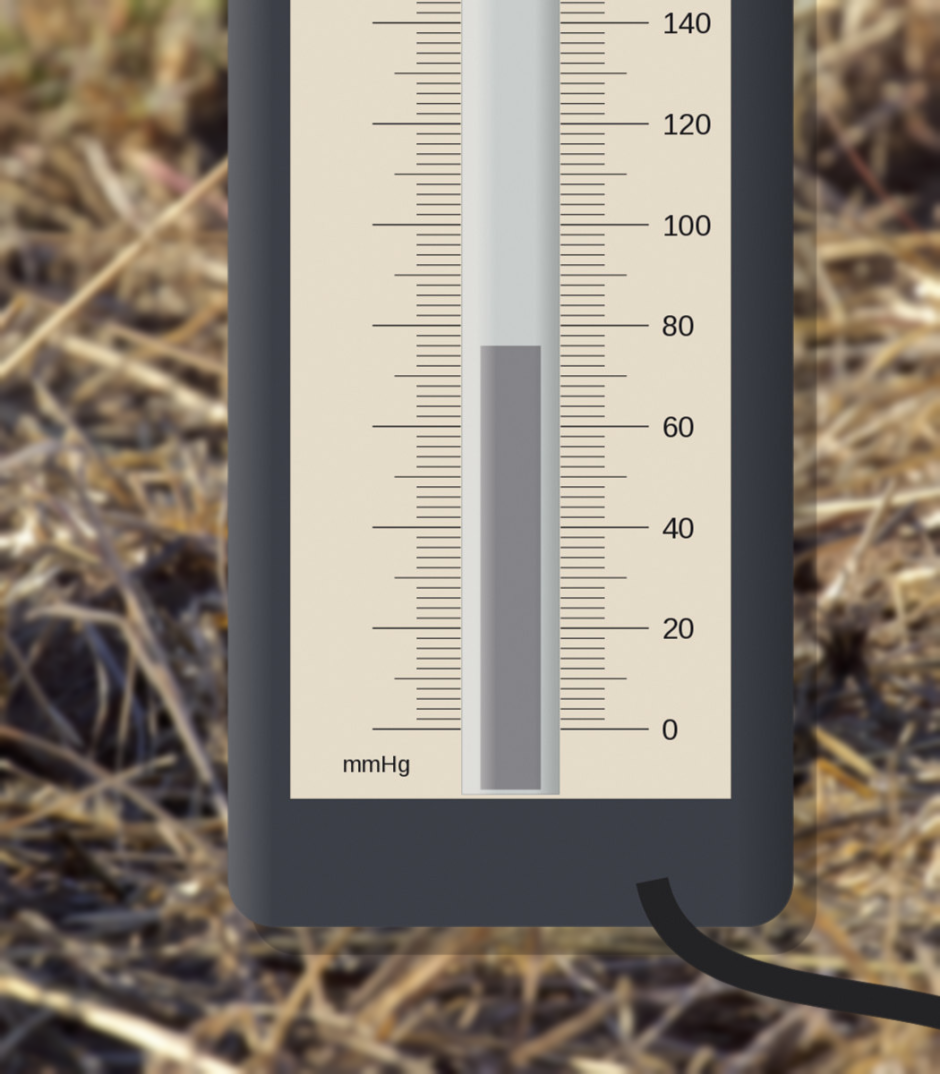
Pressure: 76 mmHg
